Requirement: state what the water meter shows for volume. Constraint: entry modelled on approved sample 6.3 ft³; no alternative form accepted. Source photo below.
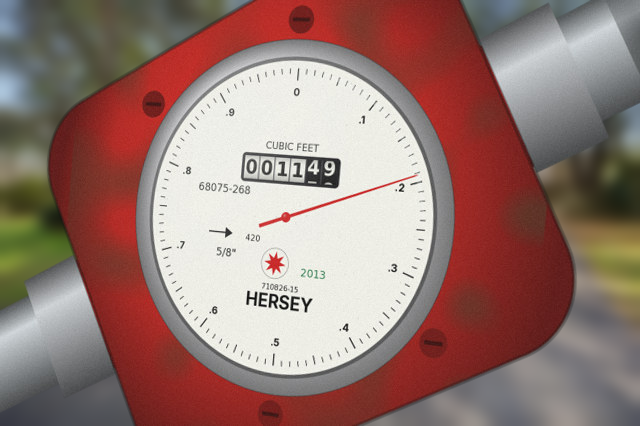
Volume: 1149.19 ft³
